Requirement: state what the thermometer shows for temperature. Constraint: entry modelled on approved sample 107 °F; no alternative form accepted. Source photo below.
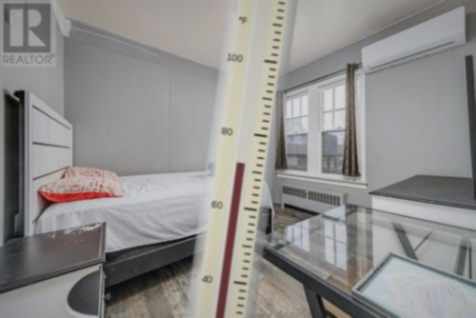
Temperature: 72 °F
